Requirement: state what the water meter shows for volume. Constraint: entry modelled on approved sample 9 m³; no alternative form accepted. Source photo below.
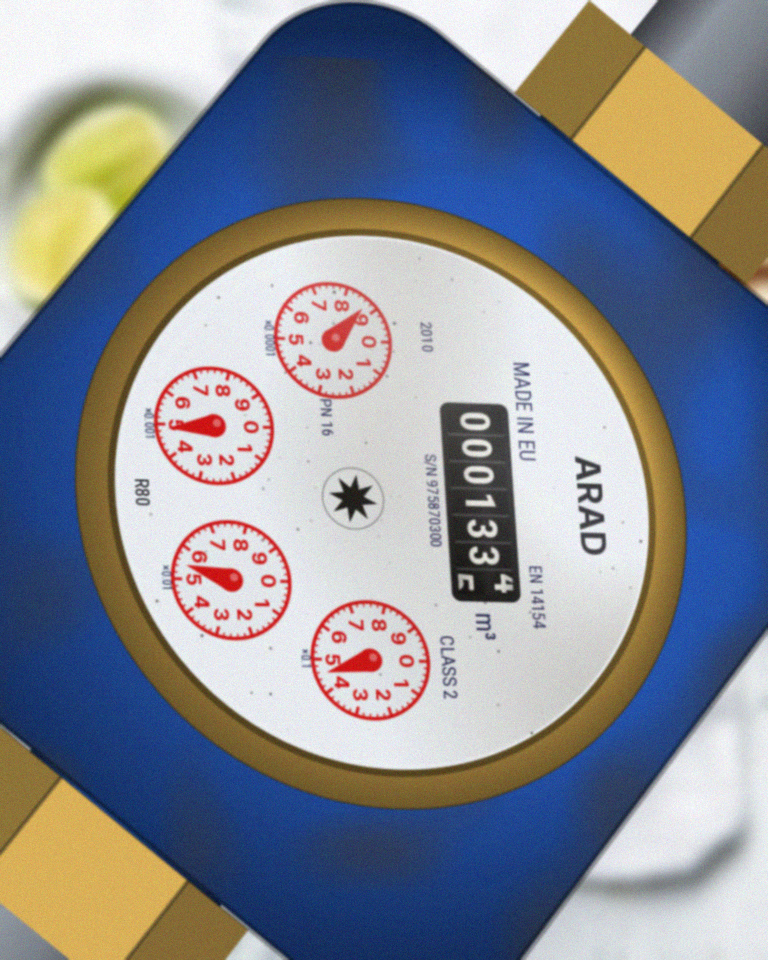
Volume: 1334.4548 m³
